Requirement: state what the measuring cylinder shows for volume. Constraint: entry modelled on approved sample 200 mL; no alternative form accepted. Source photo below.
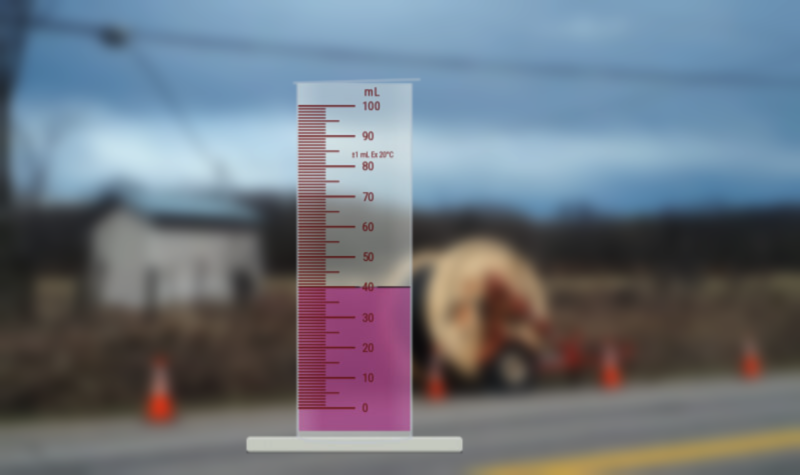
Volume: 40 mL
